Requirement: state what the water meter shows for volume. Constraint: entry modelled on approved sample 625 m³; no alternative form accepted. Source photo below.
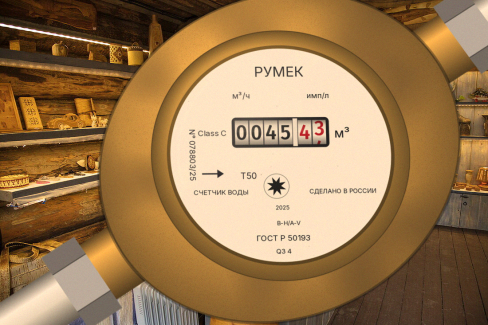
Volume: 45.43 m³
